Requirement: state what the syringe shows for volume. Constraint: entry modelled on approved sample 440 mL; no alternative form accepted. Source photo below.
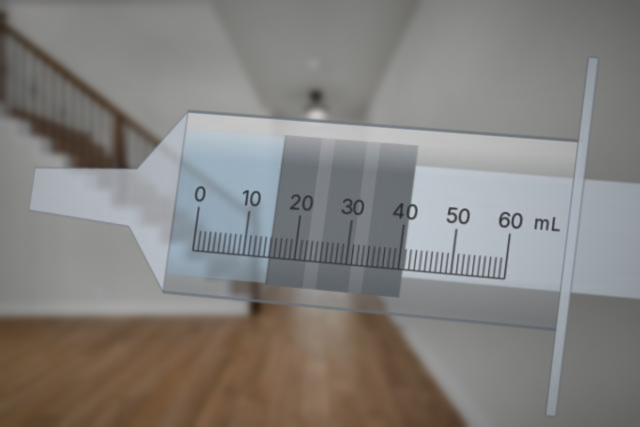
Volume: 15 mL
